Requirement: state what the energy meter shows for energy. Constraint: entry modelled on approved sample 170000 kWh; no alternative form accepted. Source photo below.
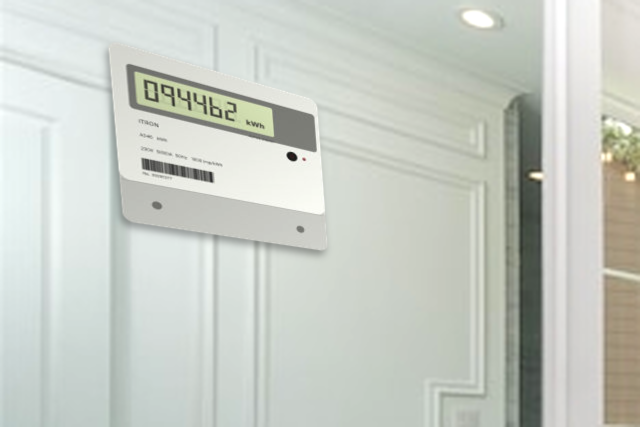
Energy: 94462 kWh
